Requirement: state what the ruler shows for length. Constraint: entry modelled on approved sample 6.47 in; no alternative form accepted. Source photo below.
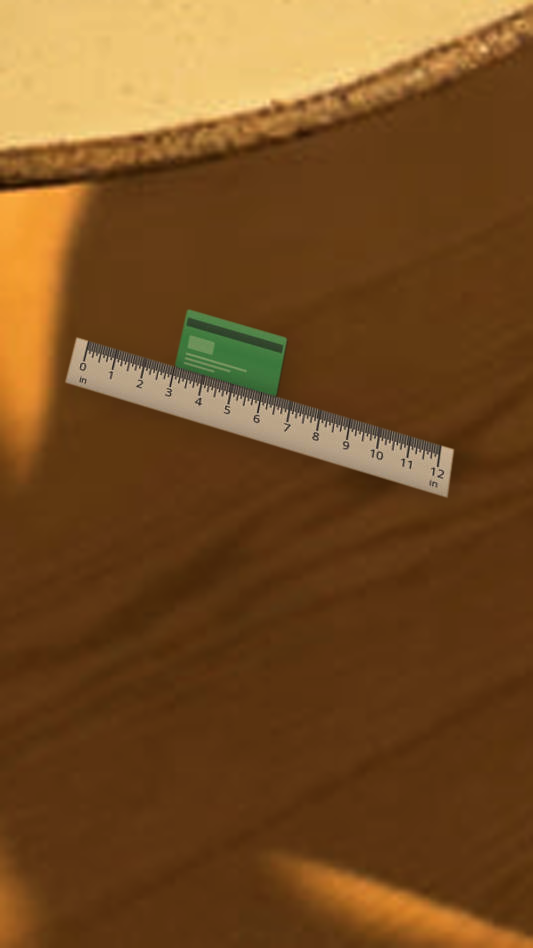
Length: 3.5 in
